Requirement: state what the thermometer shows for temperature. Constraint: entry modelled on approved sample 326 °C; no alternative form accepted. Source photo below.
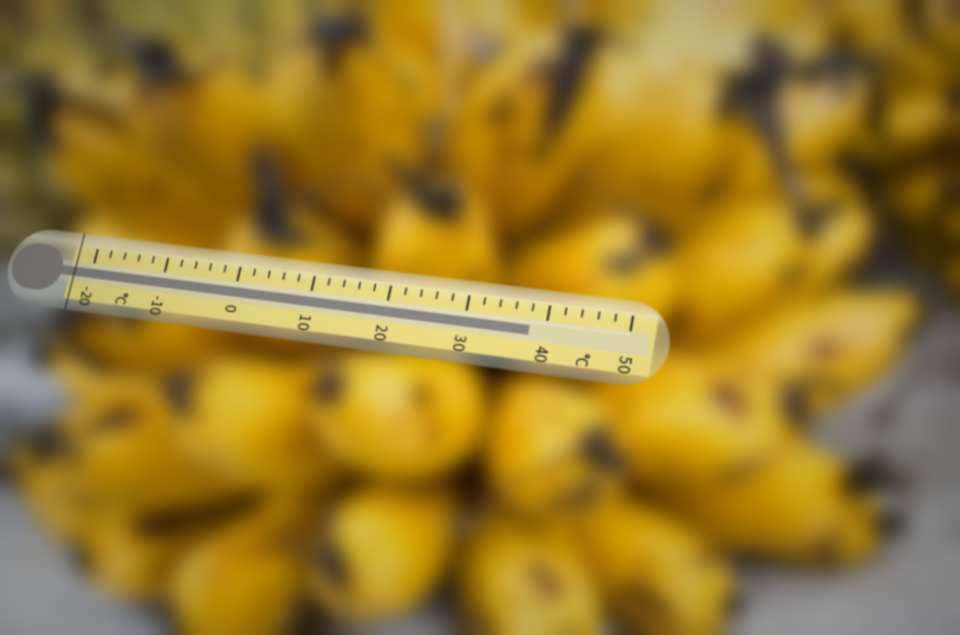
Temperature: 38 °C
